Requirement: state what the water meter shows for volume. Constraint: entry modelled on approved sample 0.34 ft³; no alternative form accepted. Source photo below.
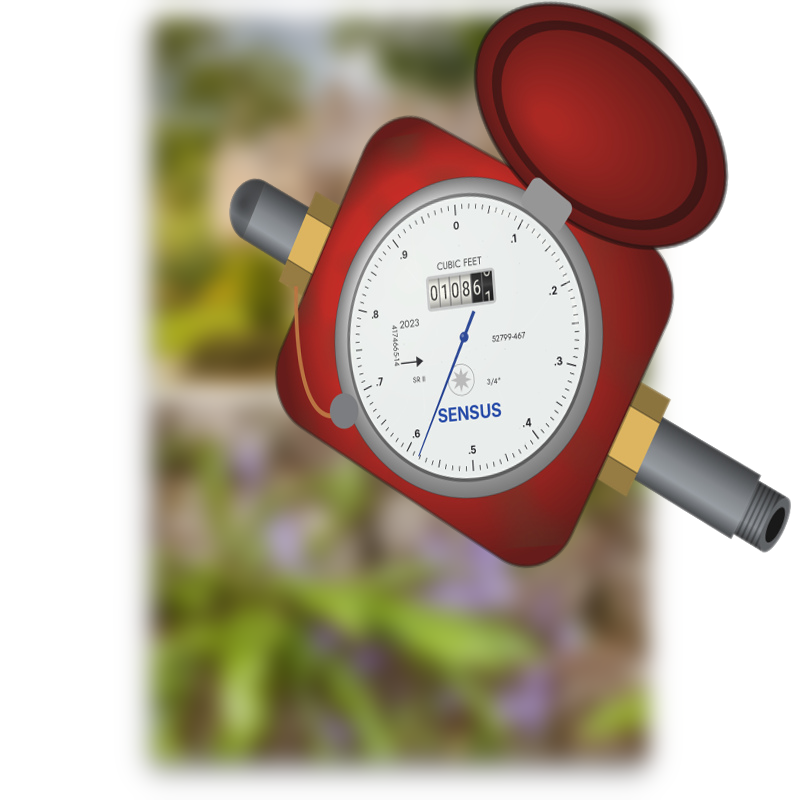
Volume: 10860.58 ft³
